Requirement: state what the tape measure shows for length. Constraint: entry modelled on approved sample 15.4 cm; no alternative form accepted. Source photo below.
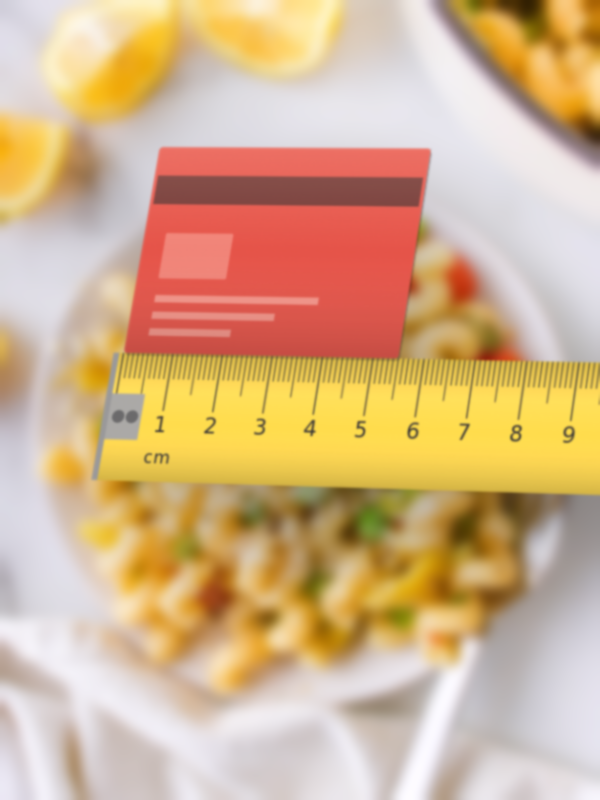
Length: 5.5 cm
